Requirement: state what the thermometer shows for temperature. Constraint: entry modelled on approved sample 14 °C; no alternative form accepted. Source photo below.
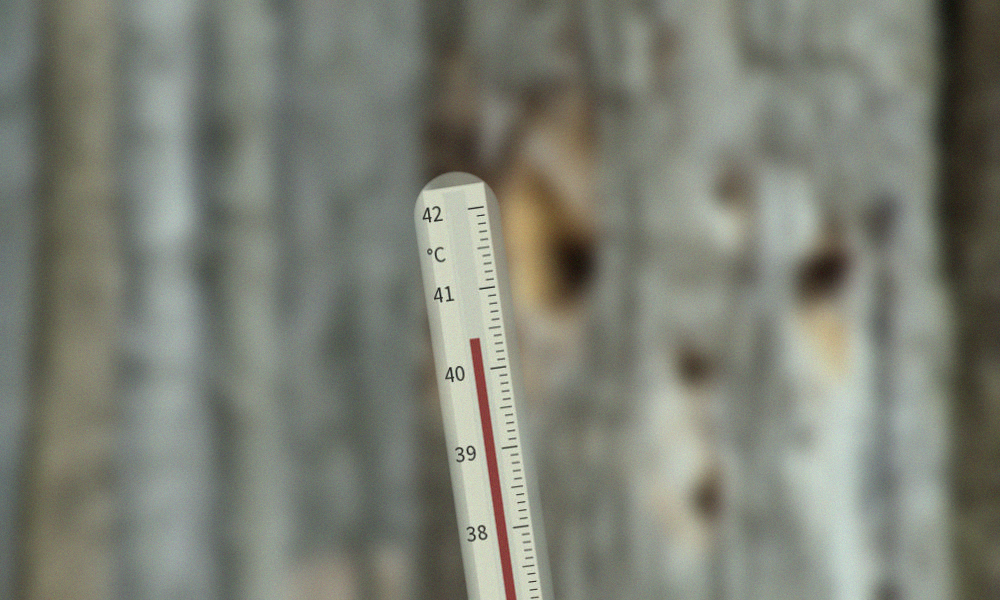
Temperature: 40.4 °C
